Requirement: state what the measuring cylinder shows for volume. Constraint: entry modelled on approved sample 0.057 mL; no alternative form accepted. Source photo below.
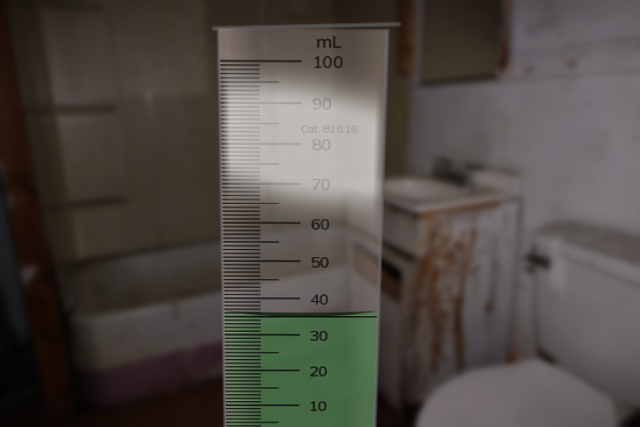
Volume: 35 mL
